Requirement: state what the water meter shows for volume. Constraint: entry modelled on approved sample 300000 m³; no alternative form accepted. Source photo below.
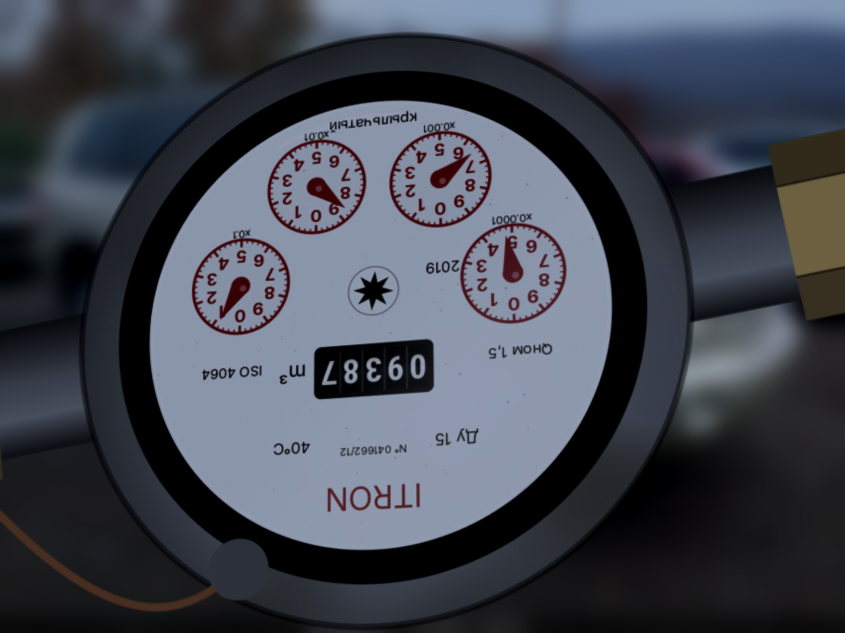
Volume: 9387.0864 m³
